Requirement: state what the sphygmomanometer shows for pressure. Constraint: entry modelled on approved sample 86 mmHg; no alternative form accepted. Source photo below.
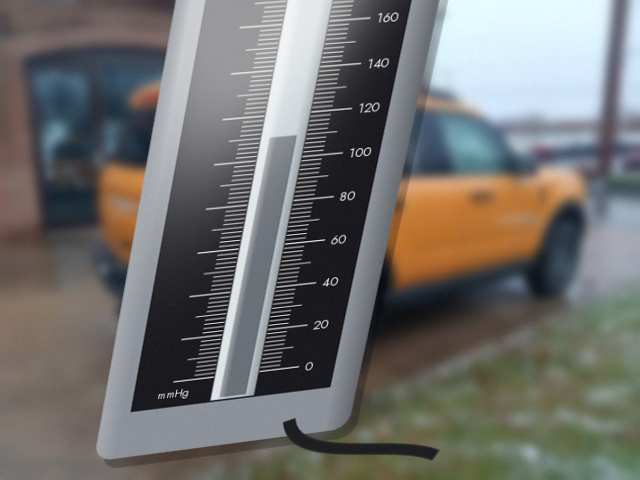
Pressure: 110 mmHg
